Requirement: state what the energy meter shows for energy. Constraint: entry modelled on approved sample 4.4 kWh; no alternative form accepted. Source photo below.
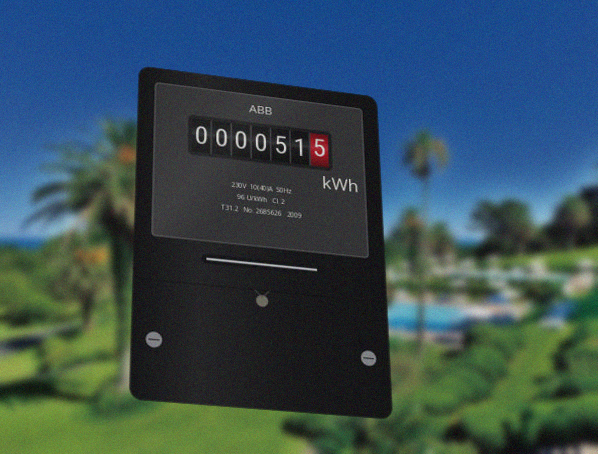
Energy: 51.5 kWh
